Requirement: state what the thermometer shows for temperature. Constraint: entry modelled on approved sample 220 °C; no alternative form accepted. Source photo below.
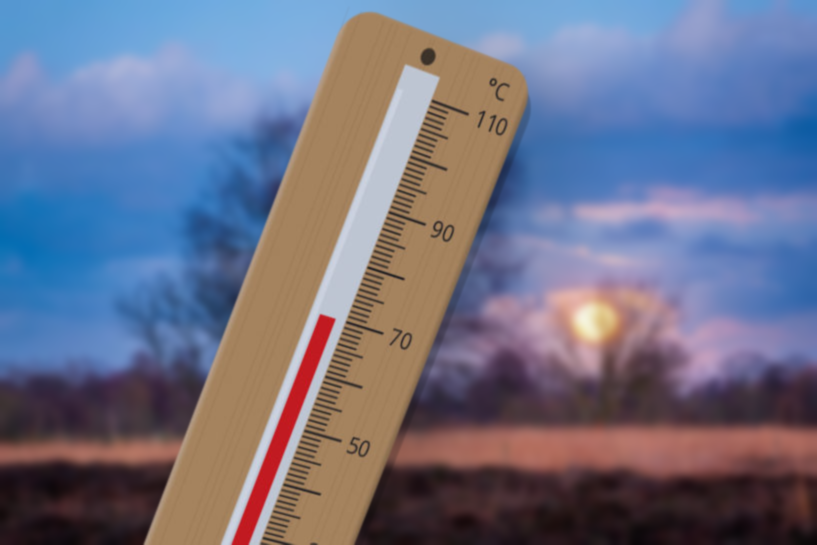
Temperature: 70 °C
